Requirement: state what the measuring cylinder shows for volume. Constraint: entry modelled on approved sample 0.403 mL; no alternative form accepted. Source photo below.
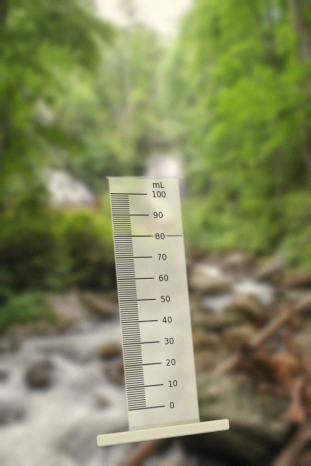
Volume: 80 mL
